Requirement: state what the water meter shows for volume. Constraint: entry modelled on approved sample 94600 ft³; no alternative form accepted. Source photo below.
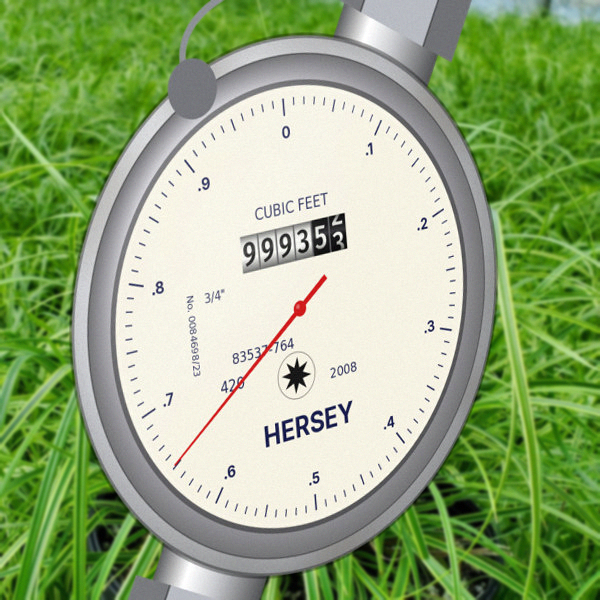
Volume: 999352.65 ft³
